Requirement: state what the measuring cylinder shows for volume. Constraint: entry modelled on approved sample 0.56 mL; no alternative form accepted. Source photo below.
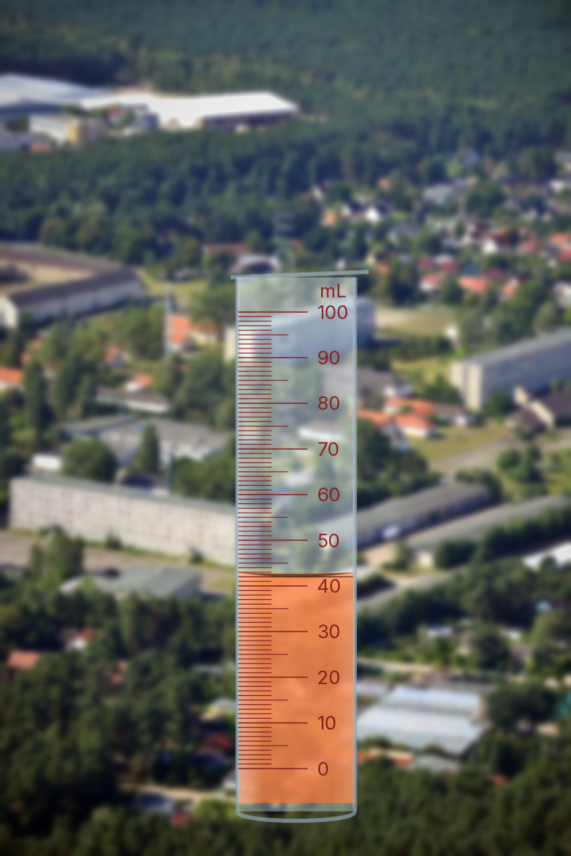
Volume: 42 mL
